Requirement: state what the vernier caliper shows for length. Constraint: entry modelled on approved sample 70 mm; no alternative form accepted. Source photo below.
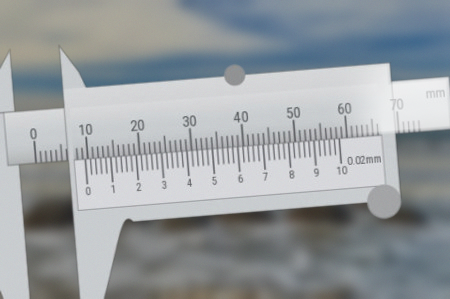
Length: 9.5 mm
